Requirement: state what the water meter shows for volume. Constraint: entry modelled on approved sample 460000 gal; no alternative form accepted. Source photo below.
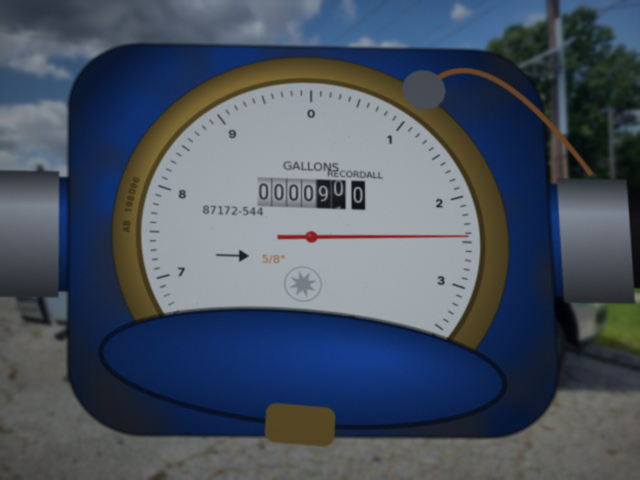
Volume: 902.4 gal
